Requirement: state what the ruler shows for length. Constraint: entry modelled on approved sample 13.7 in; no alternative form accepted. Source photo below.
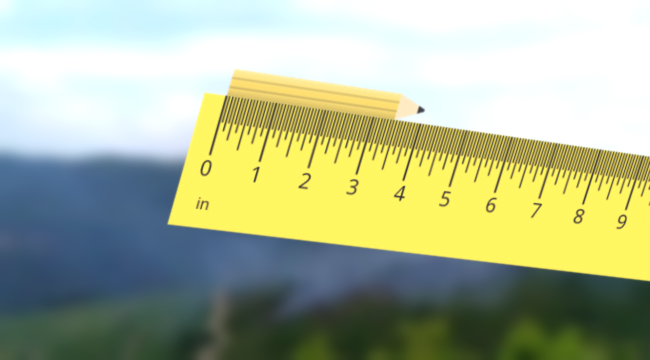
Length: 4 in
